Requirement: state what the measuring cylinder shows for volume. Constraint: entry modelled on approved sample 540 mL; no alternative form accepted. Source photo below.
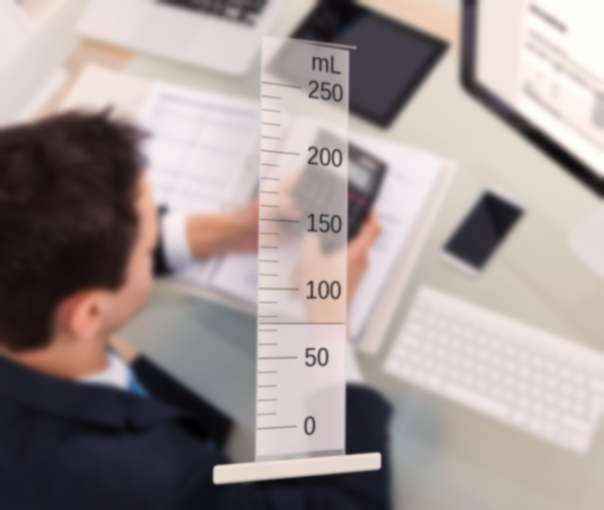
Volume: 75 mL
